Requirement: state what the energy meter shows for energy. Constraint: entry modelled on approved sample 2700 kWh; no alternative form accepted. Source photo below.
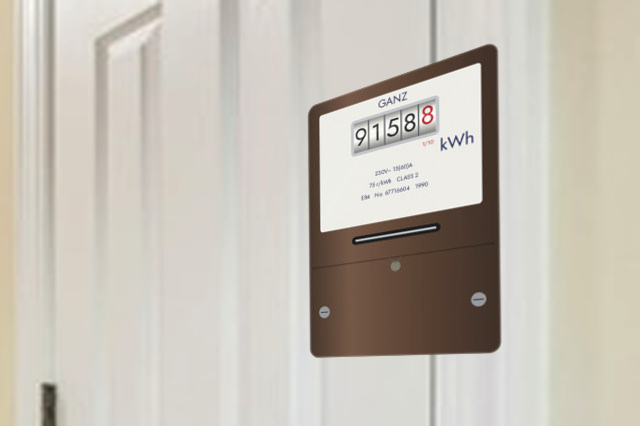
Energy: 9158.8 kWh
